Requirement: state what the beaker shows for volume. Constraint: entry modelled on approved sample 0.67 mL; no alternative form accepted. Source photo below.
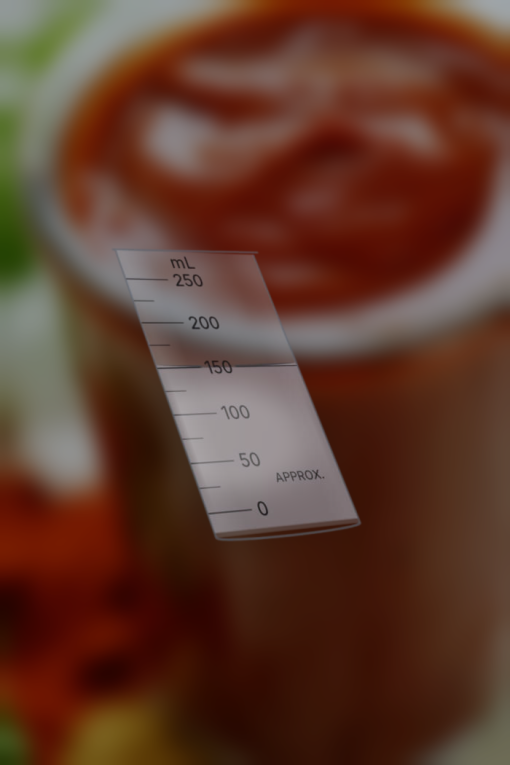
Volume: 150 mL
